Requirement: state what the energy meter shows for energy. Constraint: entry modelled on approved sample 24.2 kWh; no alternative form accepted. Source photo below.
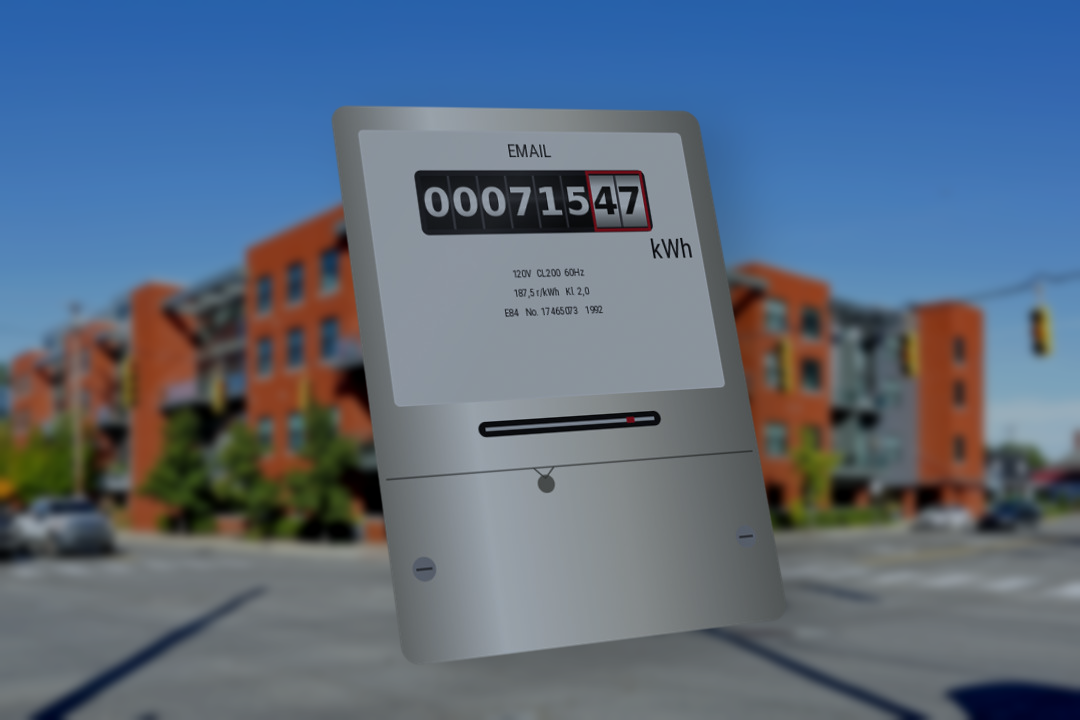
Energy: 715.47 kWh
